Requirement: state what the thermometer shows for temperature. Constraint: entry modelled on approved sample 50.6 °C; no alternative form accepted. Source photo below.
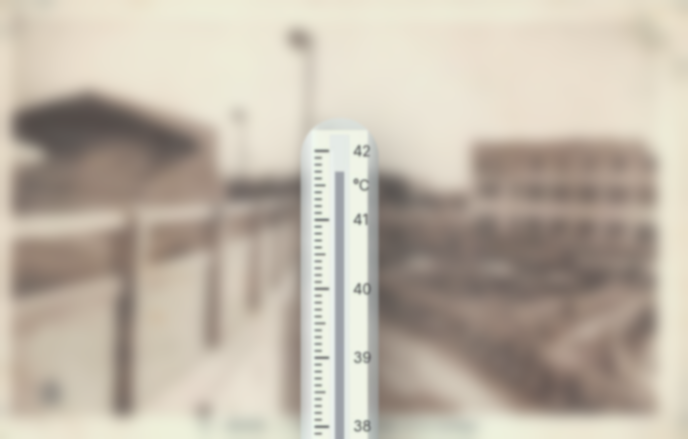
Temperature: 41.7 °C
